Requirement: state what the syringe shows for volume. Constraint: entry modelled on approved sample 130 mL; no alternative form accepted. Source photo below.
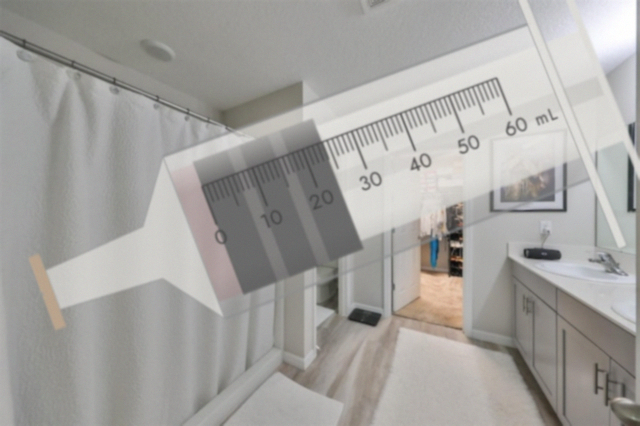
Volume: 0 mL
